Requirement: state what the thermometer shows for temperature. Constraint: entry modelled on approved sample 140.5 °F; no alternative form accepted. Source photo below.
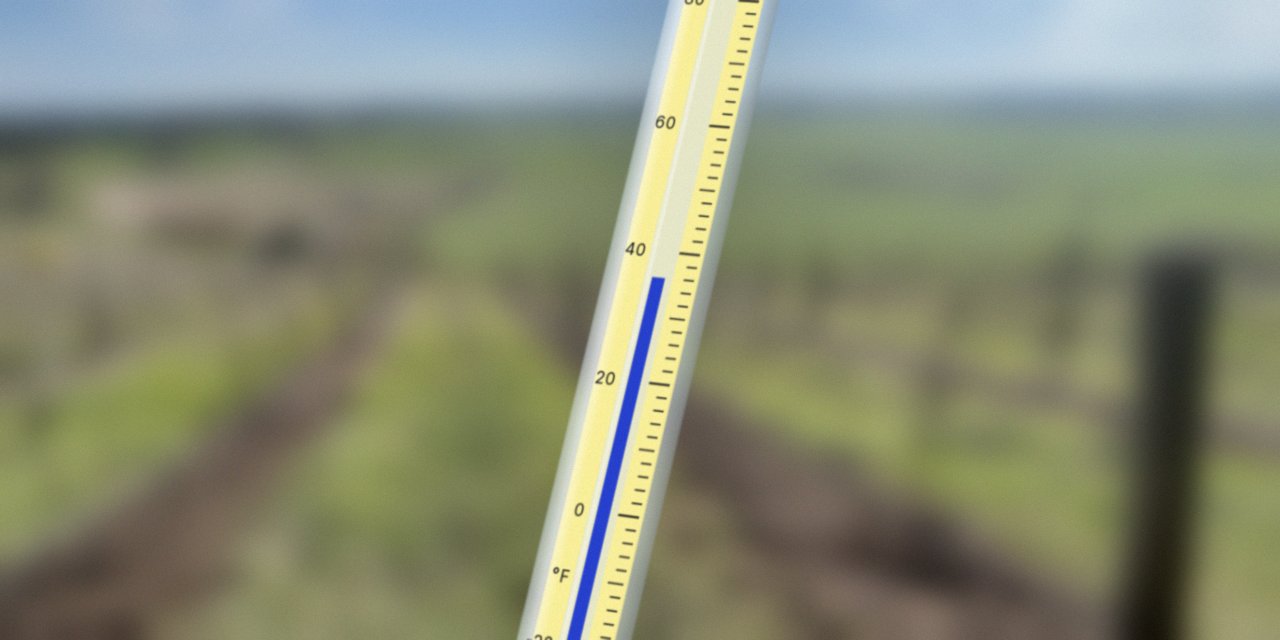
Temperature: 36 °F
